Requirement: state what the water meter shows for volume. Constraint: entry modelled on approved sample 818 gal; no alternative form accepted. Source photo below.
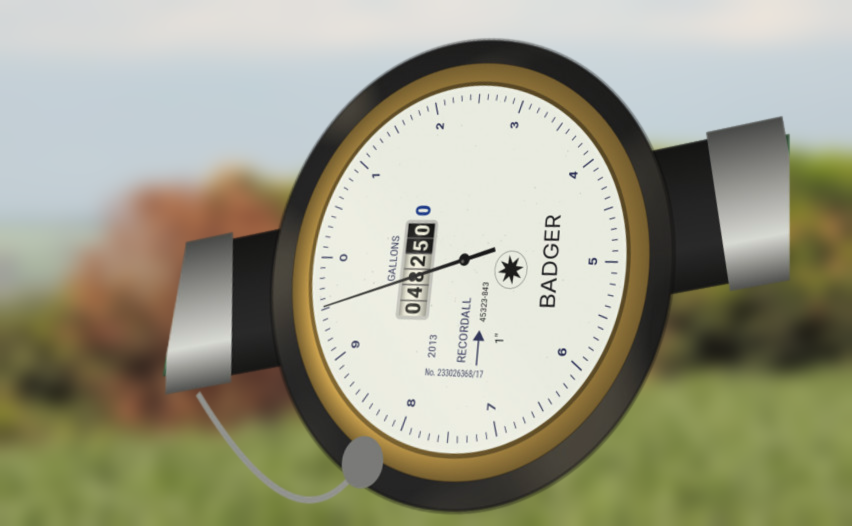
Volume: 482499.5 gal
